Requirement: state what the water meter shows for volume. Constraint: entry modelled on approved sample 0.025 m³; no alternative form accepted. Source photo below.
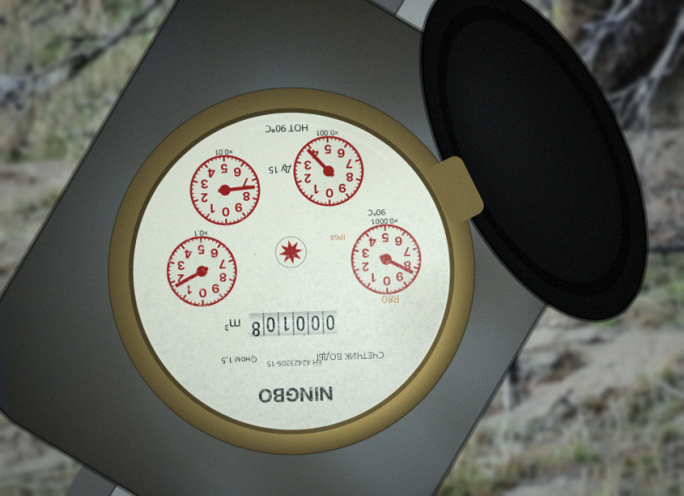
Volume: 108.1738 m³
